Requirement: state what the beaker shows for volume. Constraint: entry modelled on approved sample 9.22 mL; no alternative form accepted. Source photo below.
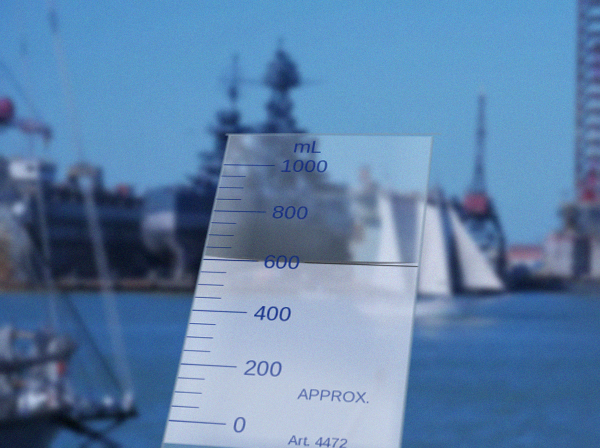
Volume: 600 mL
